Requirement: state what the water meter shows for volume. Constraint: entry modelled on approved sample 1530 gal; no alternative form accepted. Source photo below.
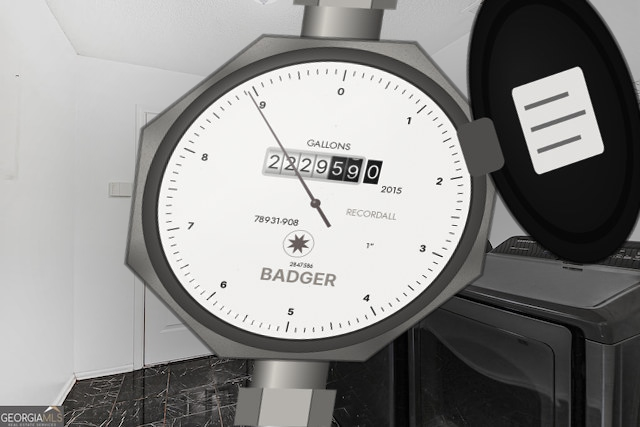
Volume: 2229588.9 gal
